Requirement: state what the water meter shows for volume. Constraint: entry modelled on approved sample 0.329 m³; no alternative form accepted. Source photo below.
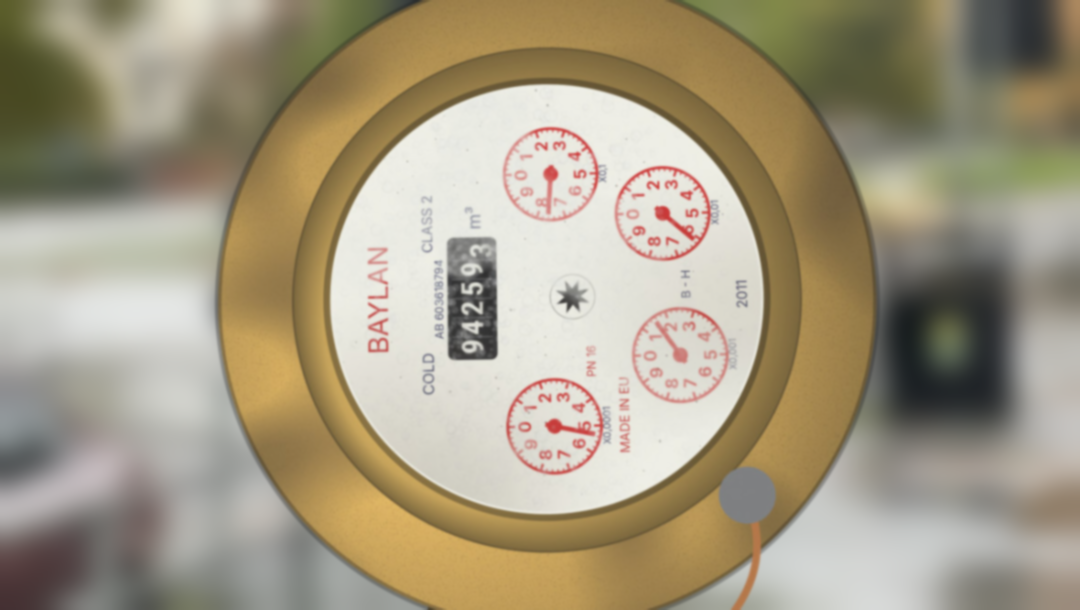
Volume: 942592.7615 m³
